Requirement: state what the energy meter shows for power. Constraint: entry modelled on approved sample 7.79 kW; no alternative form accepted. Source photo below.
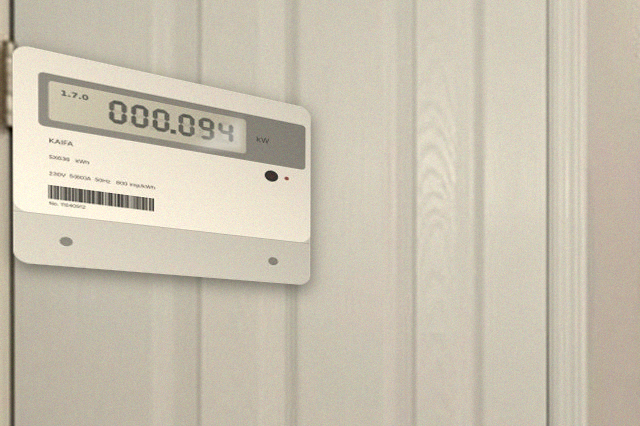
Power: 0.094 kW
